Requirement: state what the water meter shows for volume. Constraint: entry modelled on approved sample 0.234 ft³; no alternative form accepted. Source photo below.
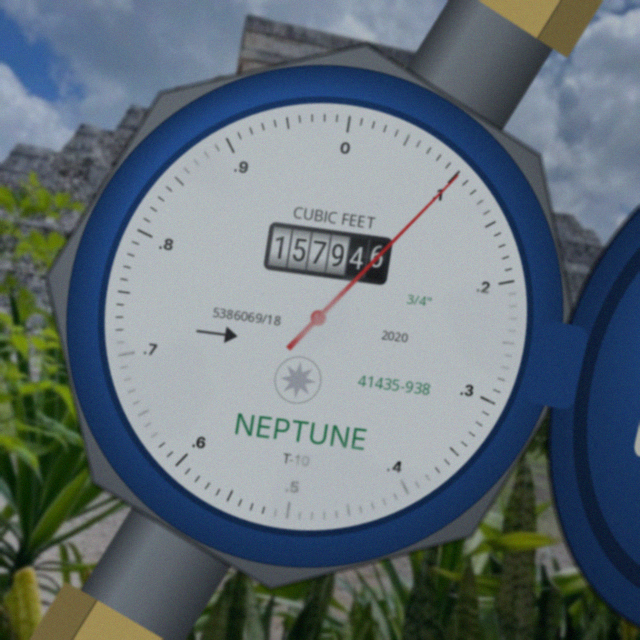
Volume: 157946.10 ft³
